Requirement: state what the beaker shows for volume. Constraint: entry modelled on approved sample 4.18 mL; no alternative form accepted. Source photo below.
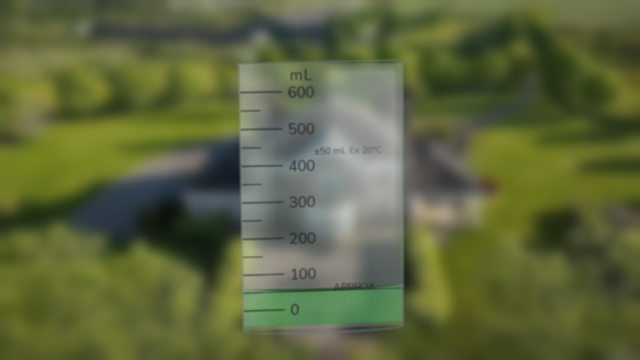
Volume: 50 mL
